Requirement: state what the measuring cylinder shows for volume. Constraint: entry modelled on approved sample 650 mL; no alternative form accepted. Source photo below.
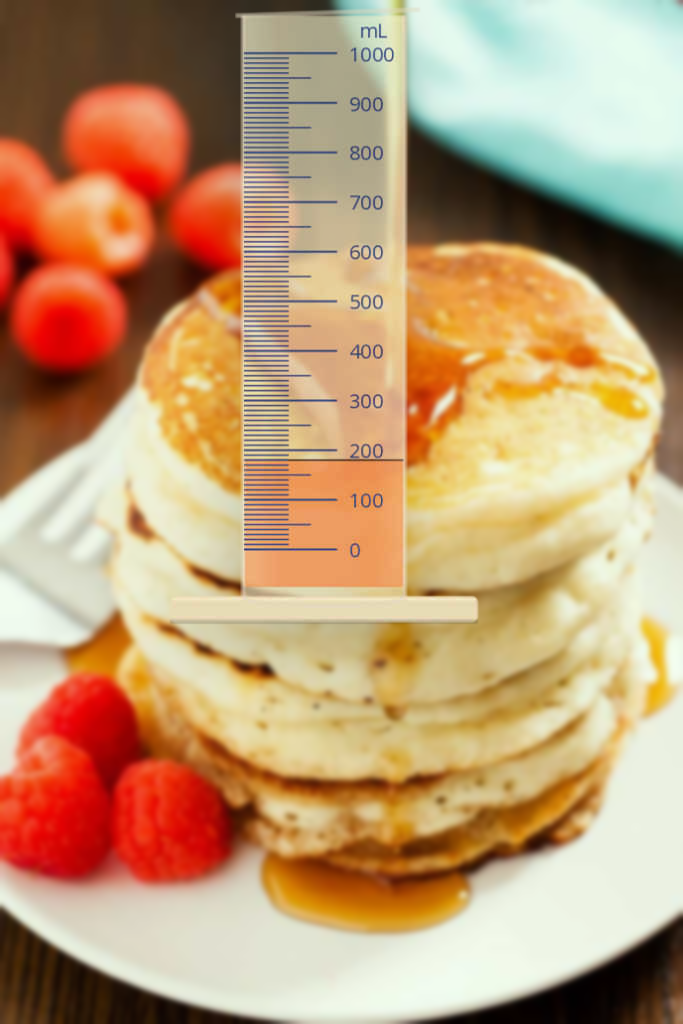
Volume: 180 mL
